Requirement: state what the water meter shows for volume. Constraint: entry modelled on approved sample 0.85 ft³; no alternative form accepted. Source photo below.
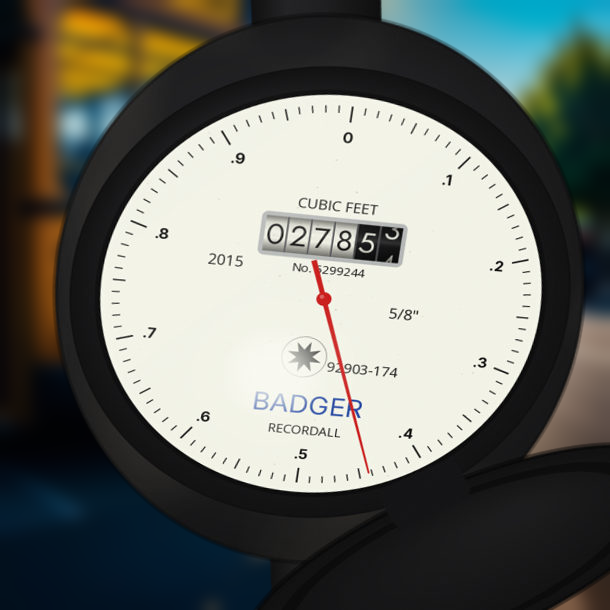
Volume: 27853.44 ft³
